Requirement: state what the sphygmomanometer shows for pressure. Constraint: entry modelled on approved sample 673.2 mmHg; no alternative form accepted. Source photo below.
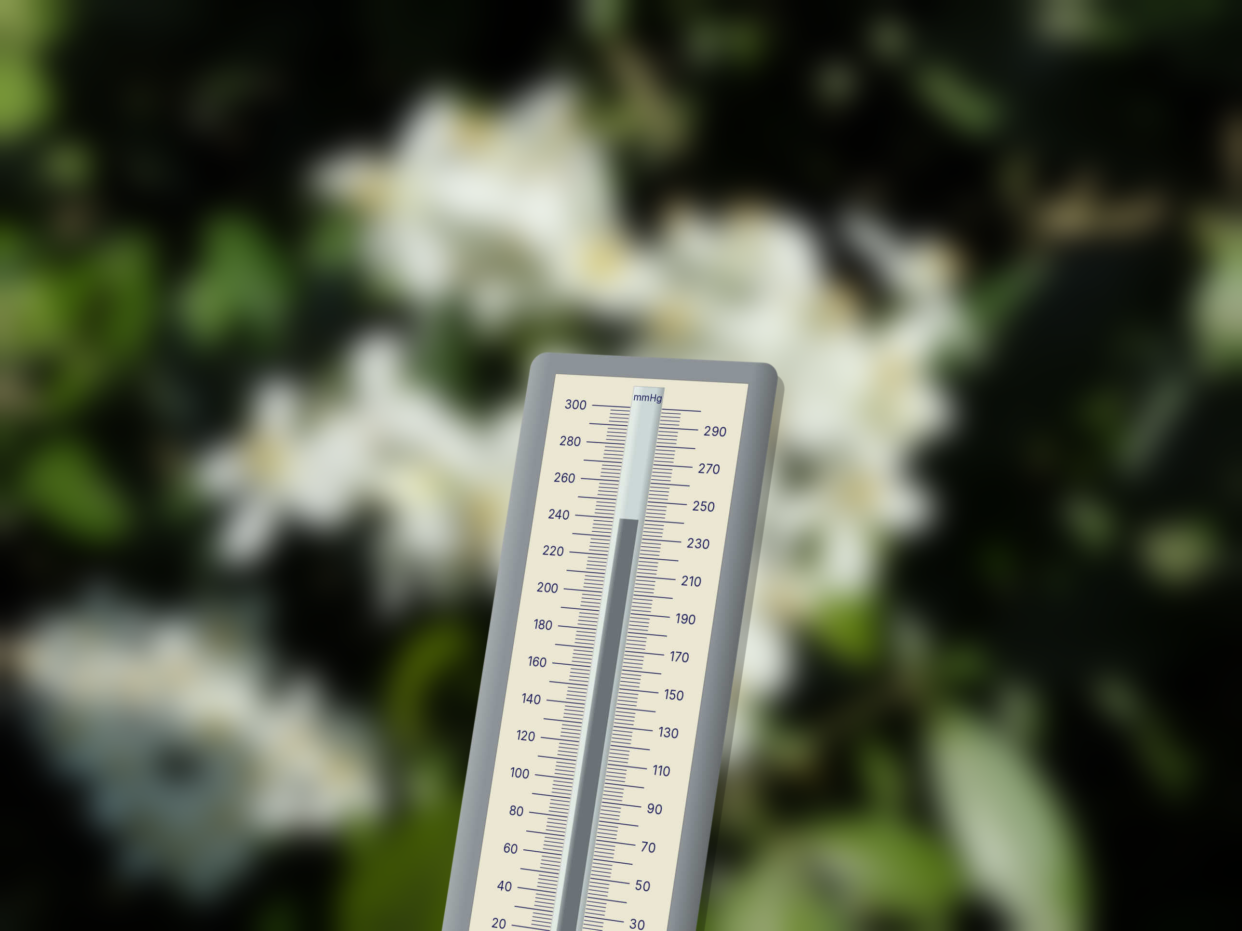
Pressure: 240 mmHg
